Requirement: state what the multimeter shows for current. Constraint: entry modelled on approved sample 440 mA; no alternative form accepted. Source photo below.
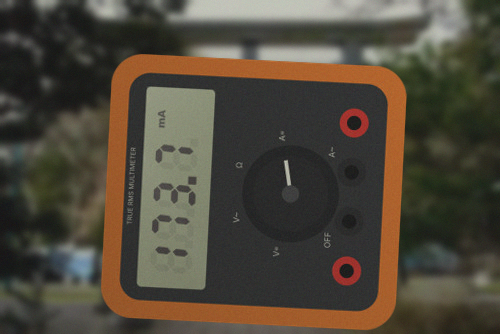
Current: 173.7 mA
